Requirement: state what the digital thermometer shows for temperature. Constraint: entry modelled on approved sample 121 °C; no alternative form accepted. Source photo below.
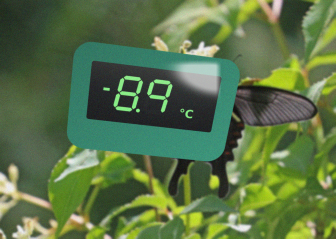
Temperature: -8.9 °C
